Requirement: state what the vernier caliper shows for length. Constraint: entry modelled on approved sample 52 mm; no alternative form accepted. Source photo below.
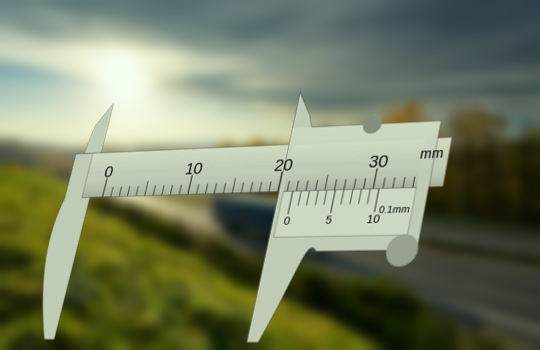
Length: 21.6 mm
